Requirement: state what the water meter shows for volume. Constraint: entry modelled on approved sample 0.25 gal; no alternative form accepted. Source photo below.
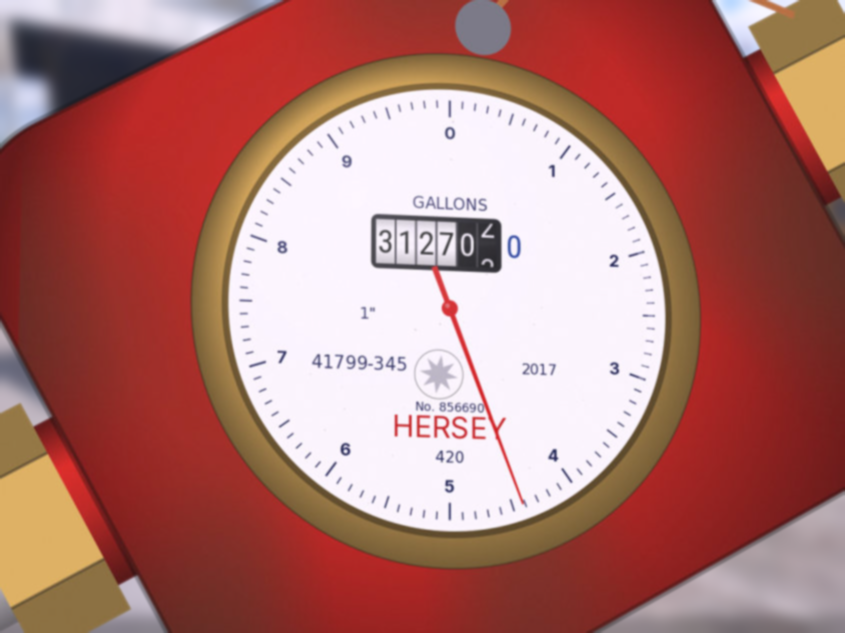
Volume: 3127024.4 gal
